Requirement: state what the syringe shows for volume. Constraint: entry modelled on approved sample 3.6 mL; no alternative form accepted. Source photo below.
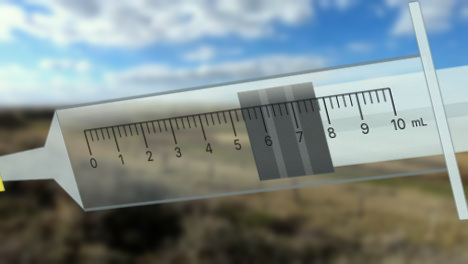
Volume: 5.4 mL
